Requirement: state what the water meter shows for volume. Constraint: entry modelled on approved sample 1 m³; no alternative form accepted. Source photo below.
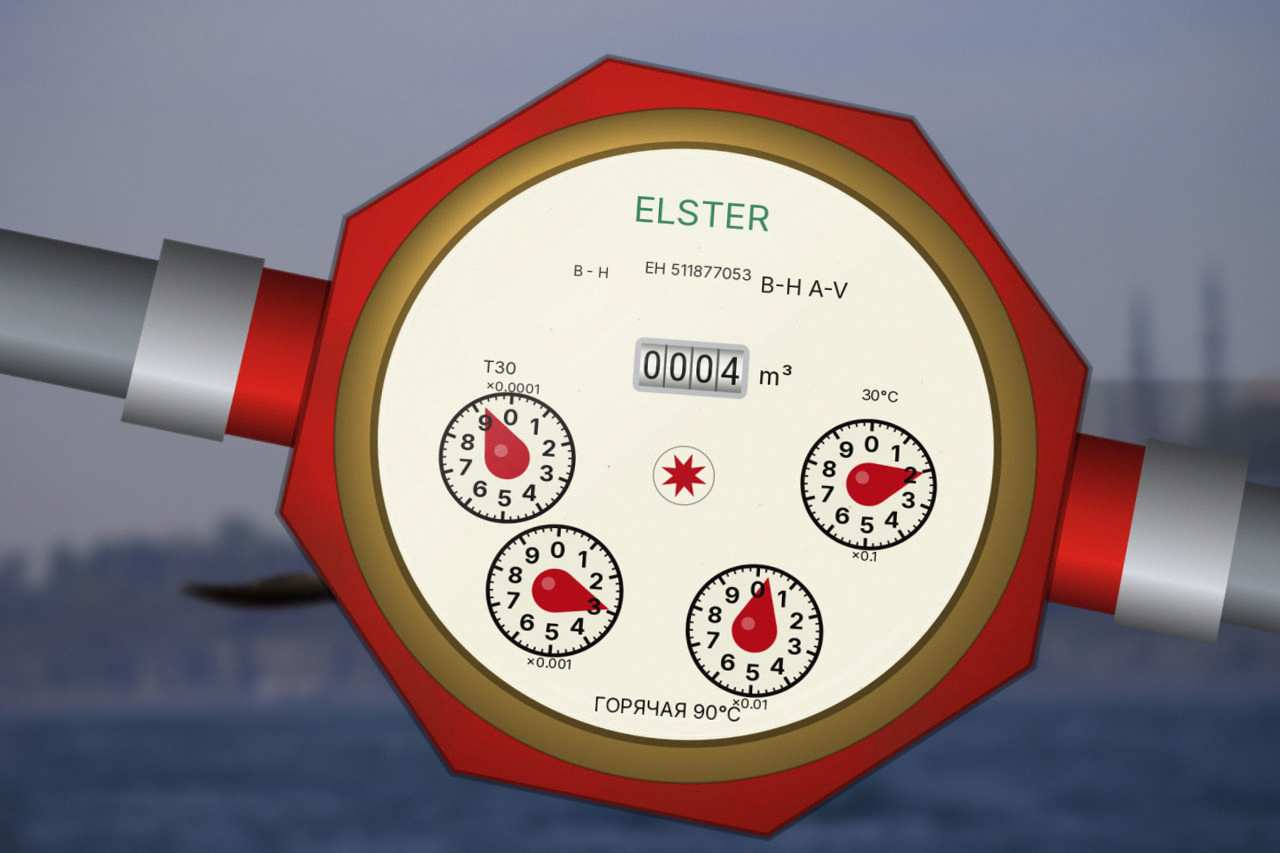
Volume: 4.2029 m³
